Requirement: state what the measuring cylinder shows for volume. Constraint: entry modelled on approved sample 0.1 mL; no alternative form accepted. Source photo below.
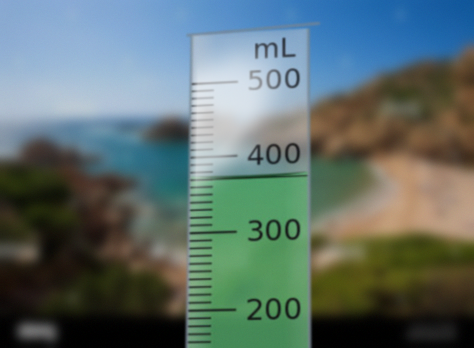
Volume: 370 mL
